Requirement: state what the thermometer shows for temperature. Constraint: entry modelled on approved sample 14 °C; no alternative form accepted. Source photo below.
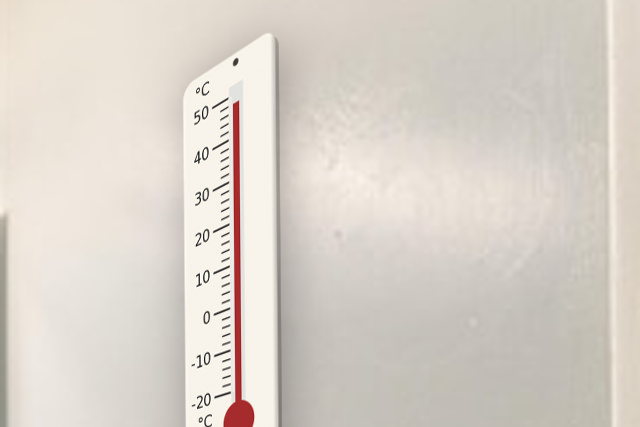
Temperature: 48 °C
